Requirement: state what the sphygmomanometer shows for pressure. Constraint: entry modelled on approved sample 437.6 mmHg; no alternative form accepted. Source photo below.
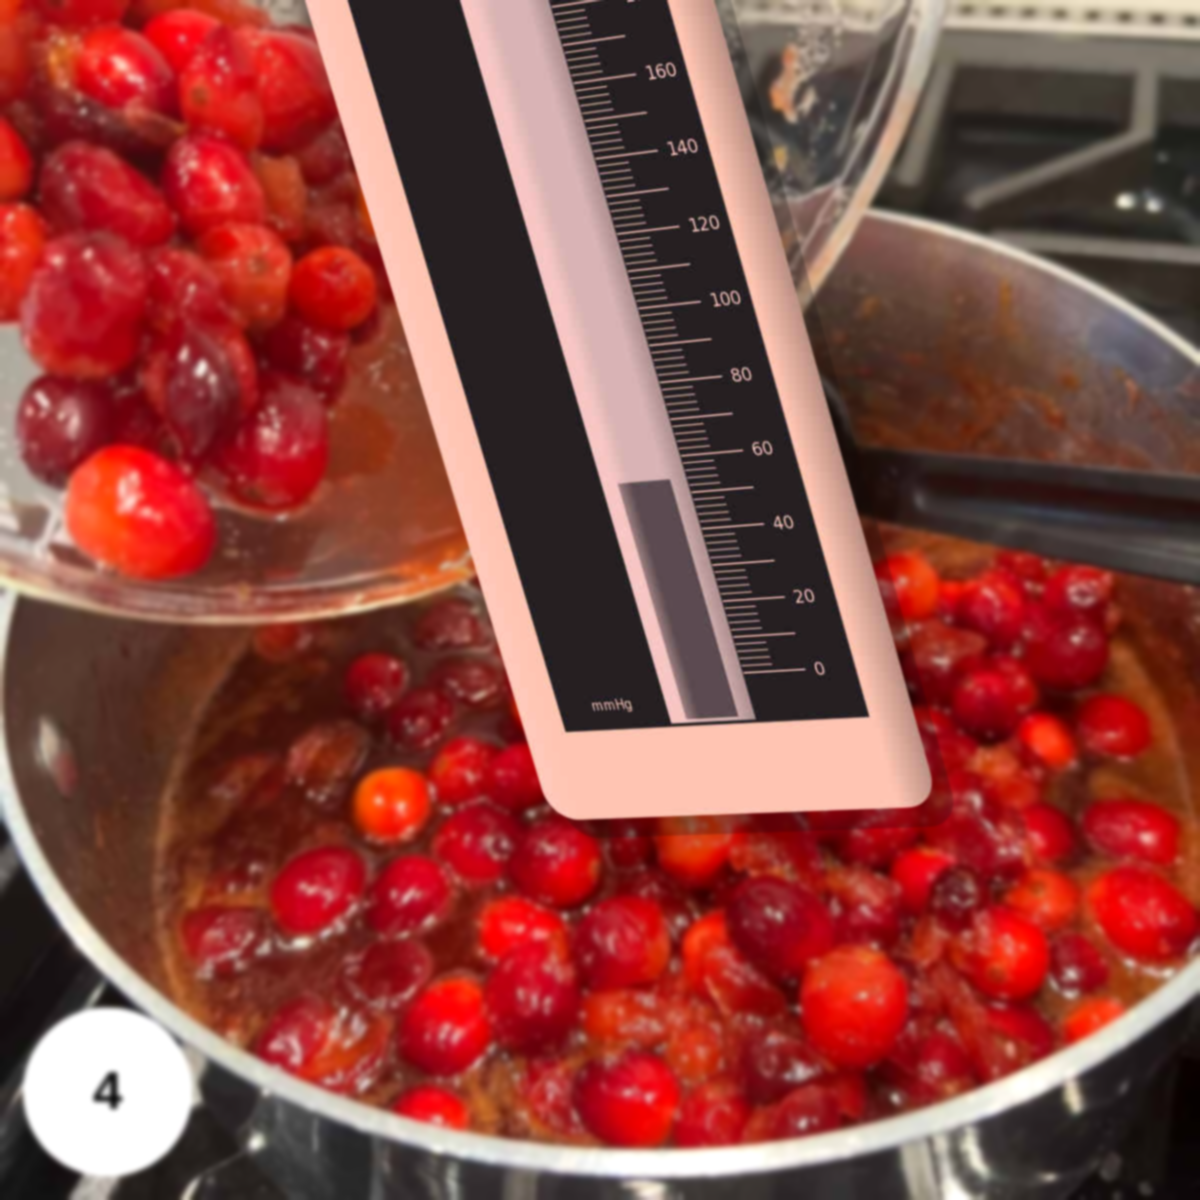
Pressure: 54 mmHg
